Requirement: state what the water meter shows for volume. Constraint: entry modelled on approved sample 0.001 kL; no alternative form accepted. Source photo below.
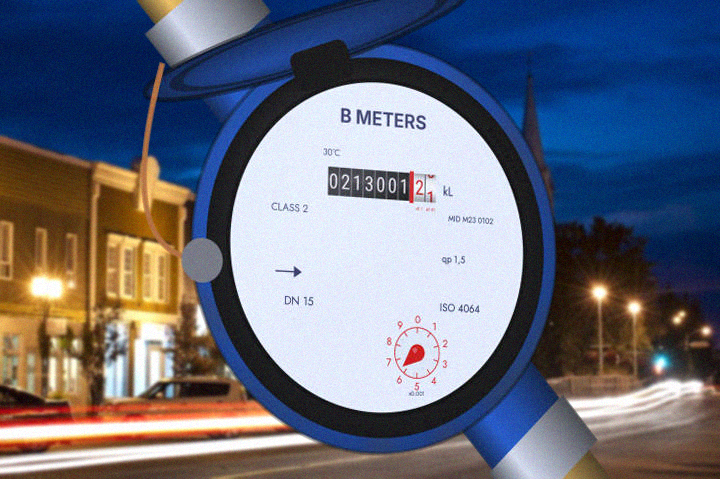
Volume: 213001.206 kL
